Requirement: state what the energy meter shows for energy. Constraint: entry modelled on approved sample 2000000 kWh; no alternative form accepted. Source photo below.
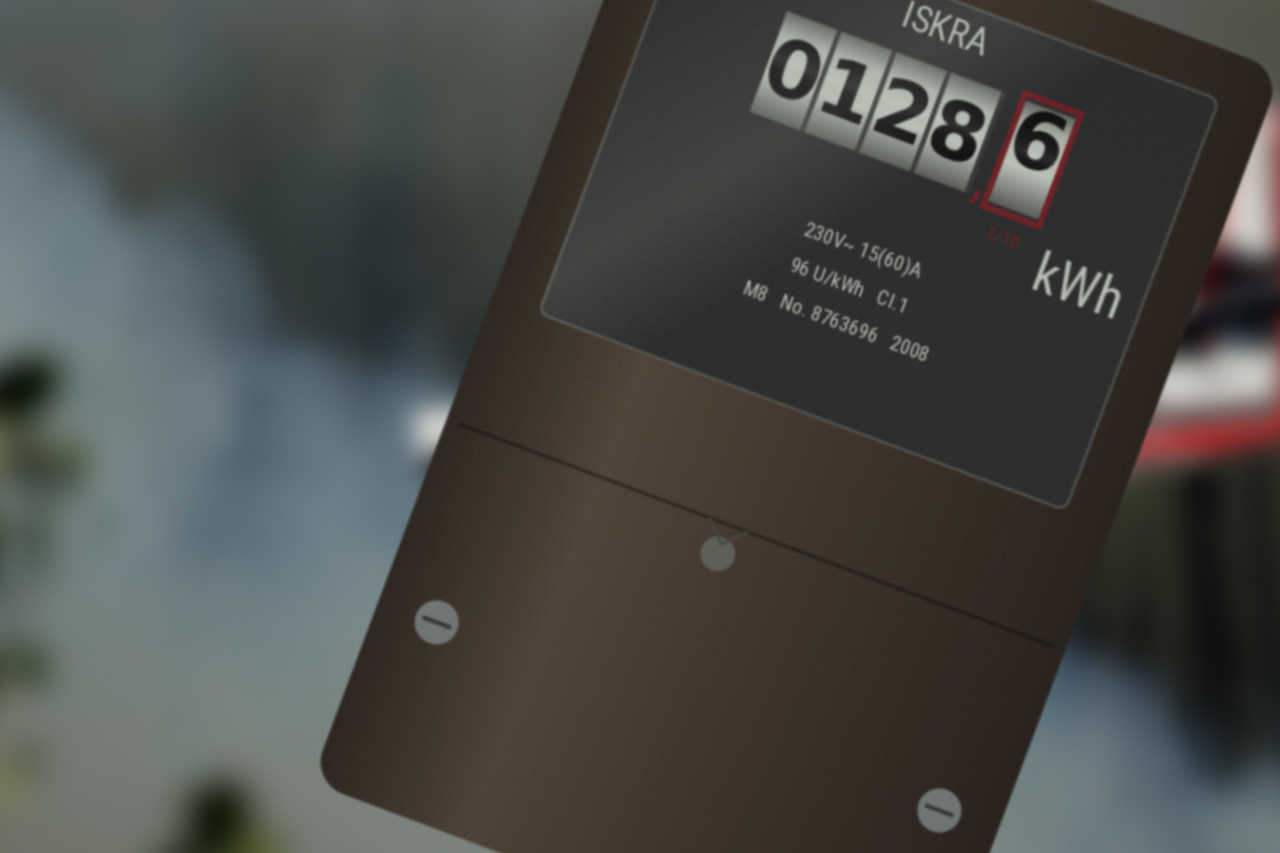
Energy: 128.6 kWh
